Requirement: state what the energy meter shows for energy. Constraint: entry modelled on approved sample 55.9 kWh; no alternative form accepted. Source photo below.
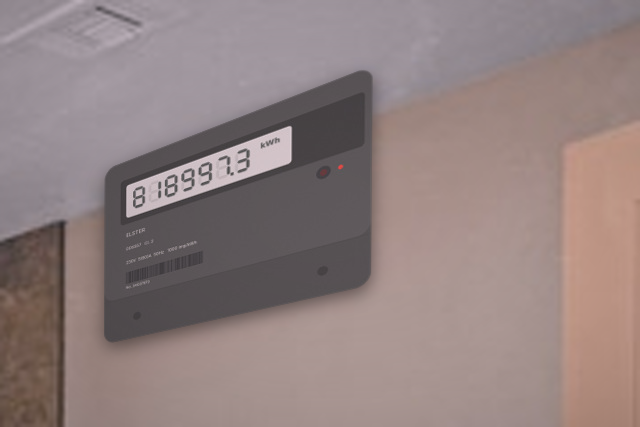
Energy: 818997.3 kWh
